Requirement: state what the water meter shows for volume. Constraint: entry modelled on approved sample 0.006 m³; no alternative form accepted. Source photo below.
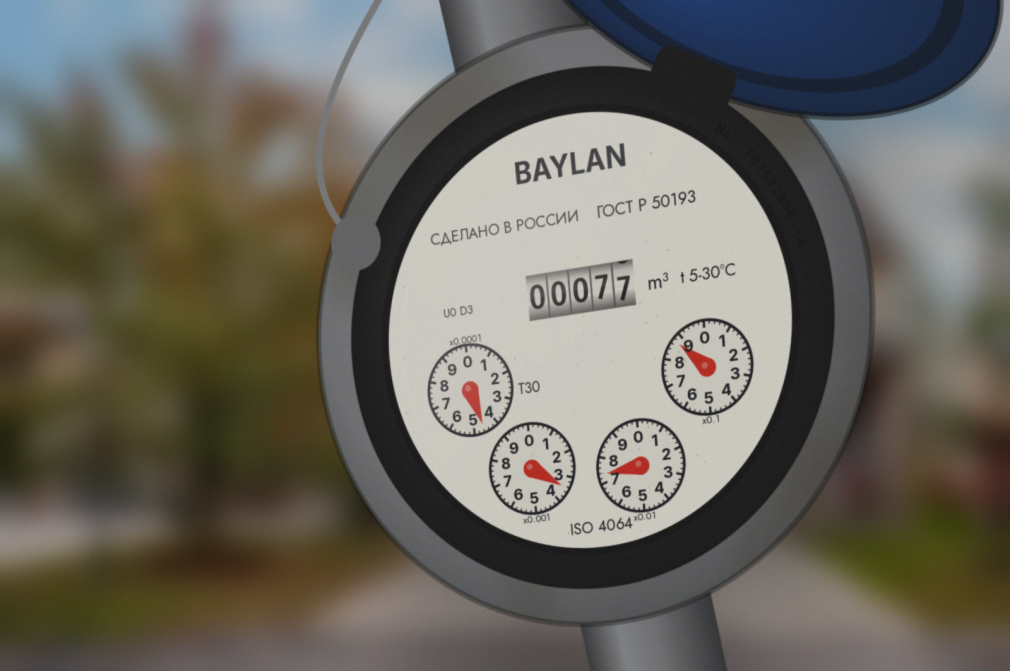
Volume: 76.8734 m³
